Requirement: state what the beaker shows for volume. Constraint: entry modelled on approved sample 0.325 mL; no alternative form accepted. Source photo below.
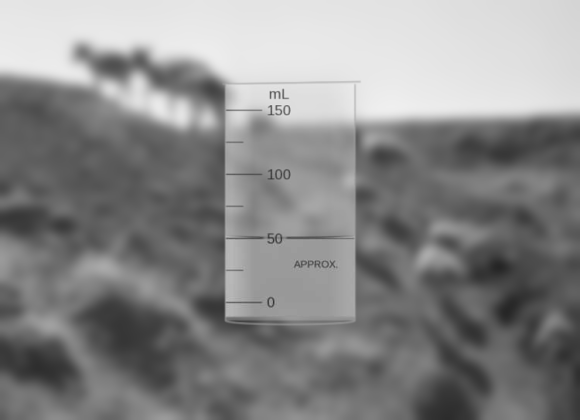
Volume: 50 mL
